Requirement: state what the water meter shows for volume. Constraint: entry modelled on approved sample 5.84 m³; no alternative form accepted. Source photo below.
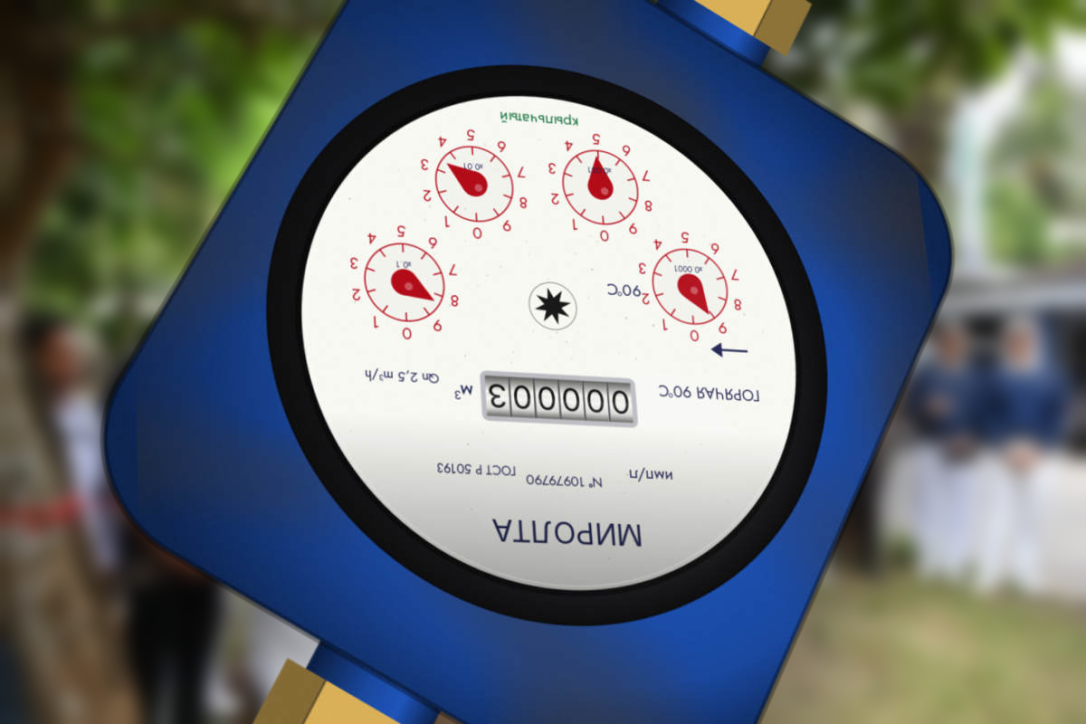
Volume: 3.8349 m³
